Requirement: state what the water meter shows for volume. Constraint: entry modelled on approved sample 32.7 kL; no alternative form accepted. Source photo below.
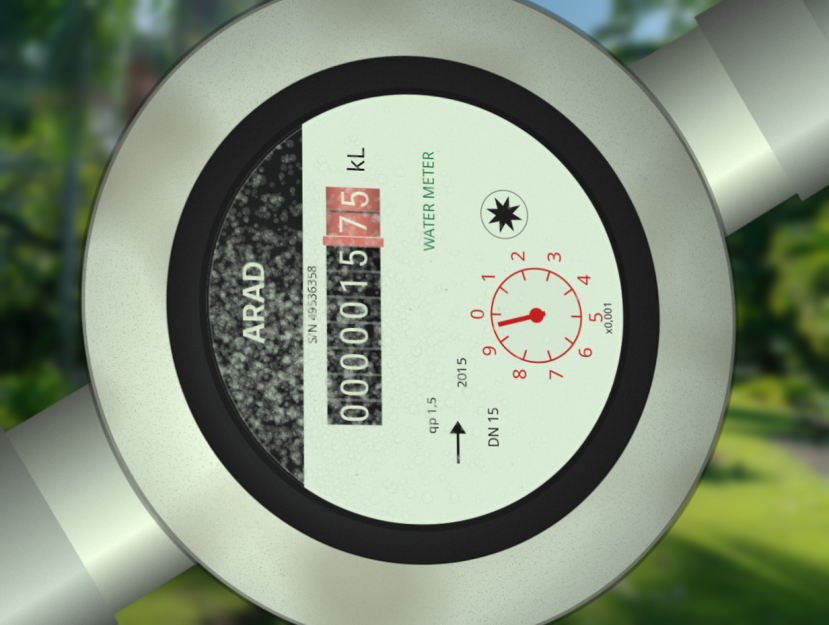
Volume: 15.749 kL
